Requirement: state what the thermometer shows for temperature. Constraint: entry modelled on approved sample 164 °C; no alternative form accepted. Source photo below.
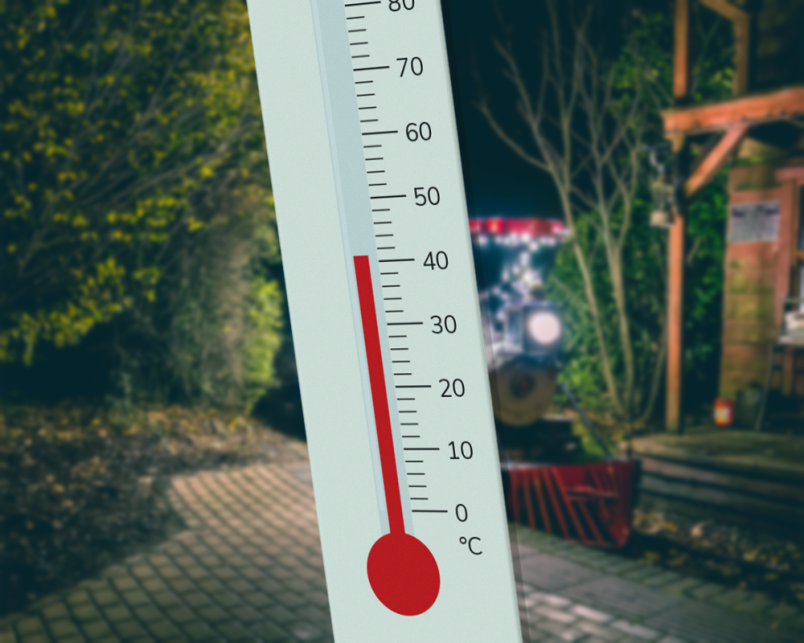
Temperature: 41 °C
